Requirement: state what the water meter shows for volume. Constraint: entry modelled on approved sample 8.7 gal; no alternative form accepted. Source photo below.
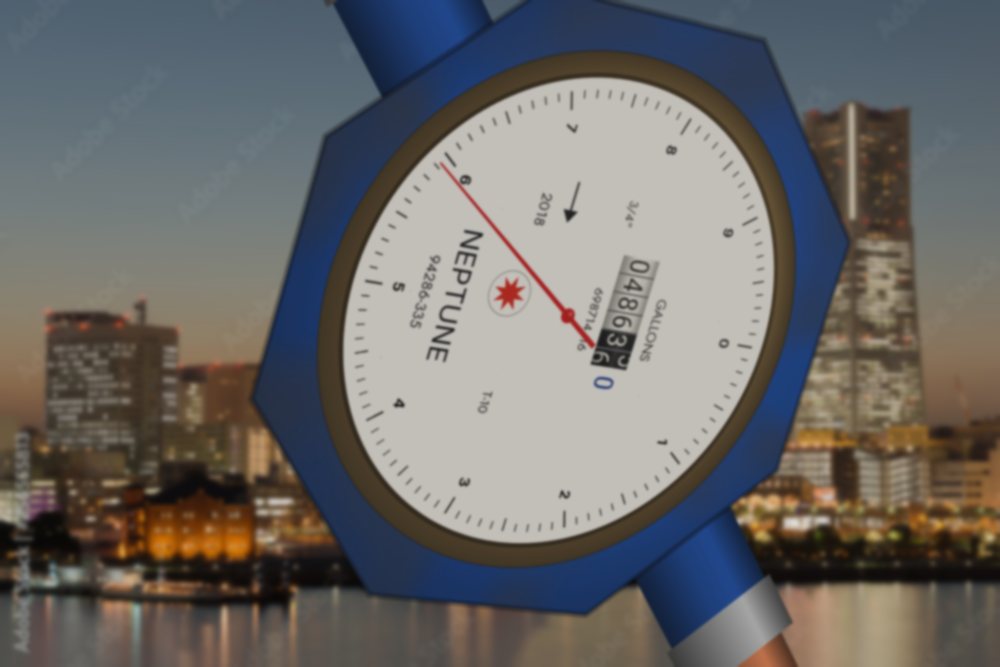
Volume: 486355.9 gal
